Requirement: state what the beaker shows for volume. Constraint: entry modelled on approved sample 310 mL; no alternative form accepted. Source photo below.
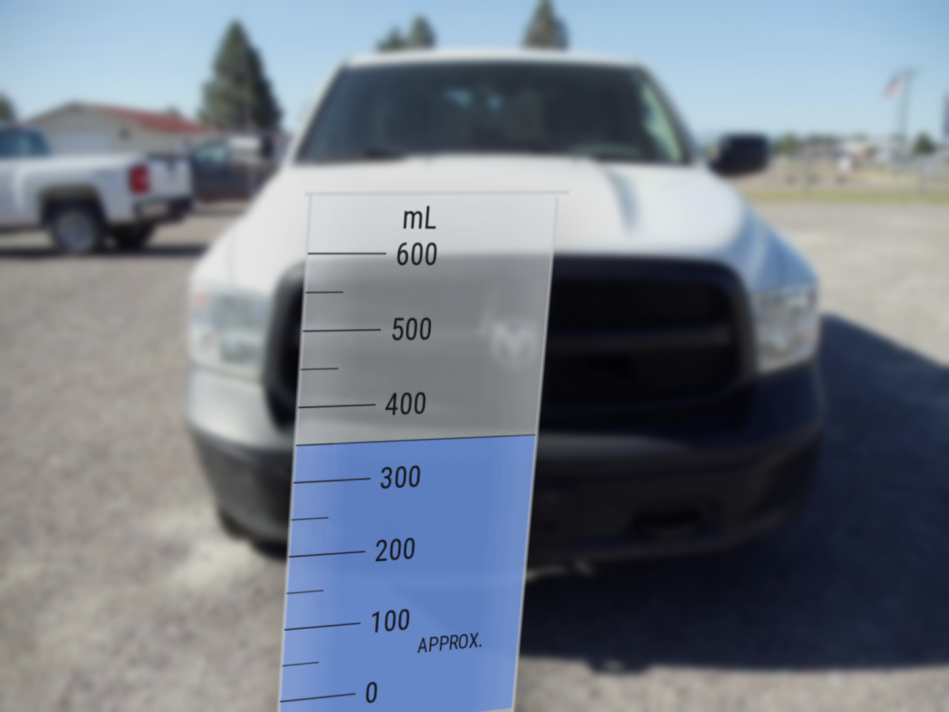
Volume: 350 mL
